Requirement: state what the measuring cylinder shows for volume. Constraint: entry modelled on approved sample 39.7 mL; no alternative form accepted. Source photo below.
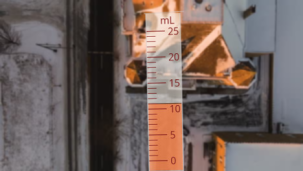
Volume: 11 mL
